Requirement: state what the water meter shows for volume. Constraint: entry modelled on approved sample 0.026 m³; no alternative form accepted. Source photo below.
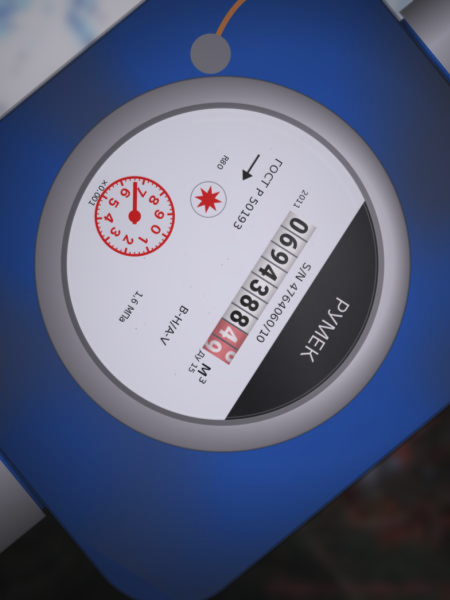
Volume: 694388.486 m³
